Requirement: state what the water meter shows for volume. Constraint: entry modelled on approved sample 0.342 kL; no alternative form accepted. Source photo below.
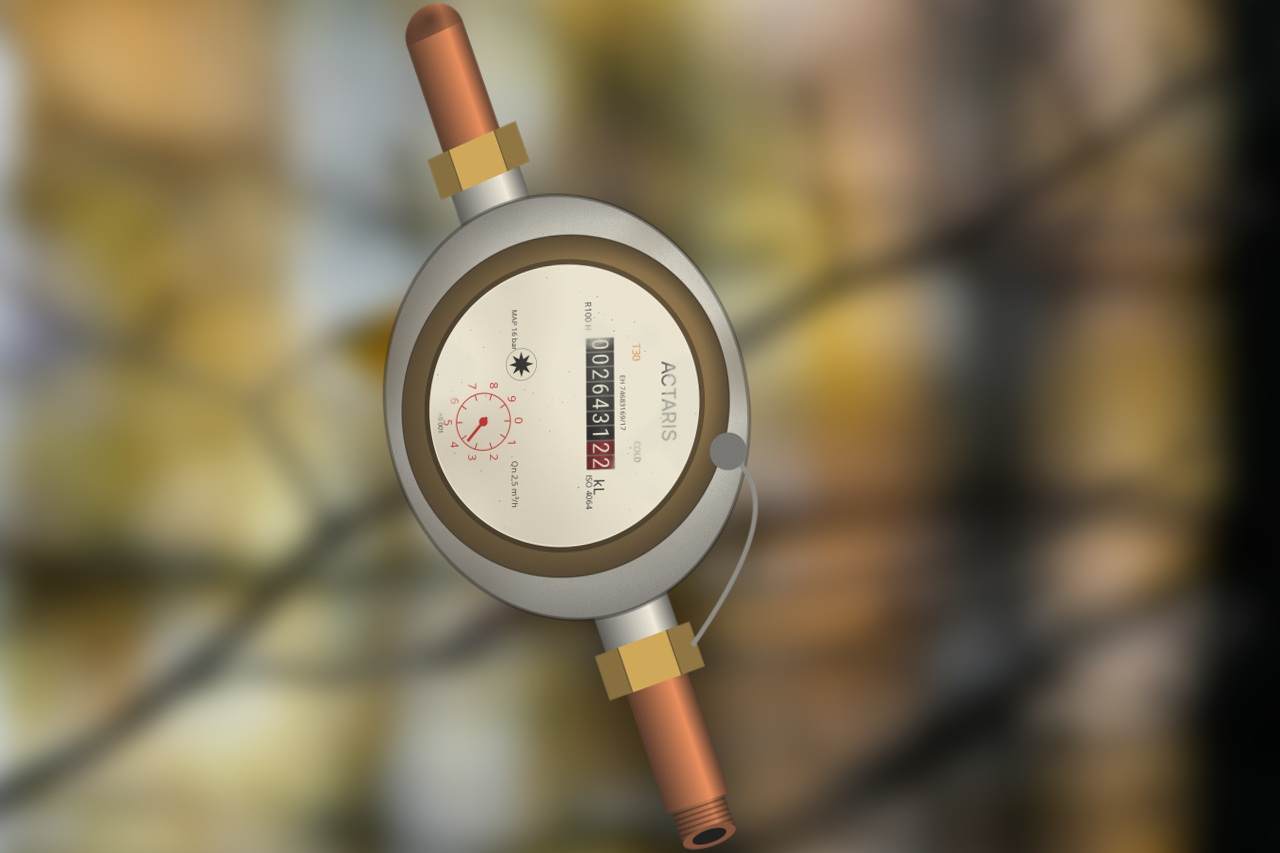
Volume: 26431.223 kL
